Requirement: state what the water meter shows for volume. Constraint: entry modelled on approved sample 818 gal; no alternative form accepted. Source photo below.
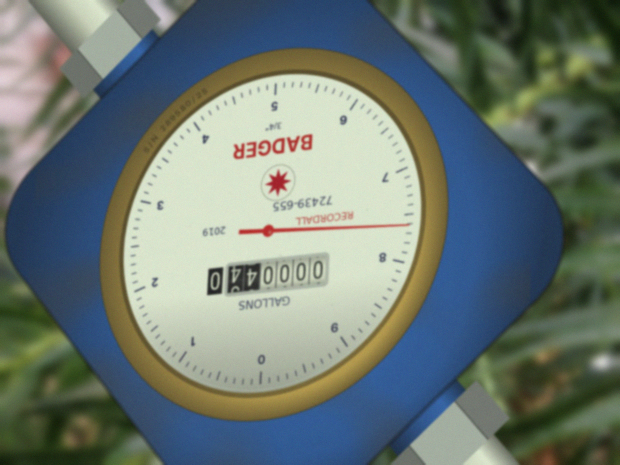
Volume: 437.6 gal
